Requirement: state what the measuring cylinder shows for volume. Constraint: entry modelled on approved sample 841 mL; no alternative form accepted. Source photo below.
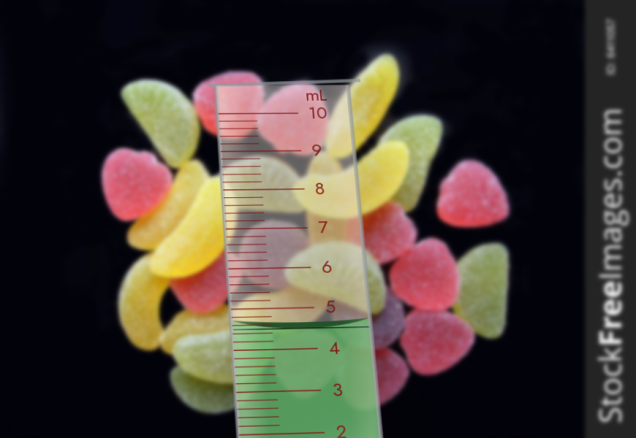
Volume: 4.5 mL
